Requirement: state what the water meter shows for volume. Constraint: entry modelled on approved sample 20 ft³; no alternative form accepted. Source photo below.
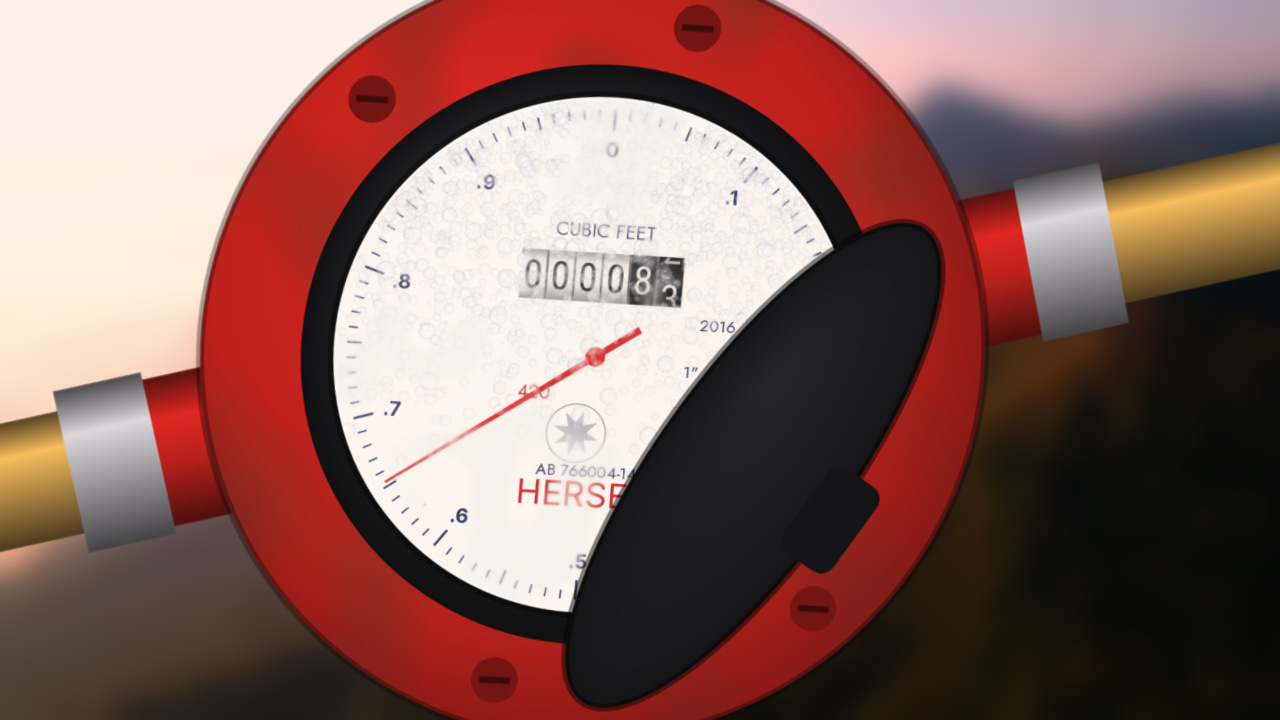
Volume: 82.65 ft³
